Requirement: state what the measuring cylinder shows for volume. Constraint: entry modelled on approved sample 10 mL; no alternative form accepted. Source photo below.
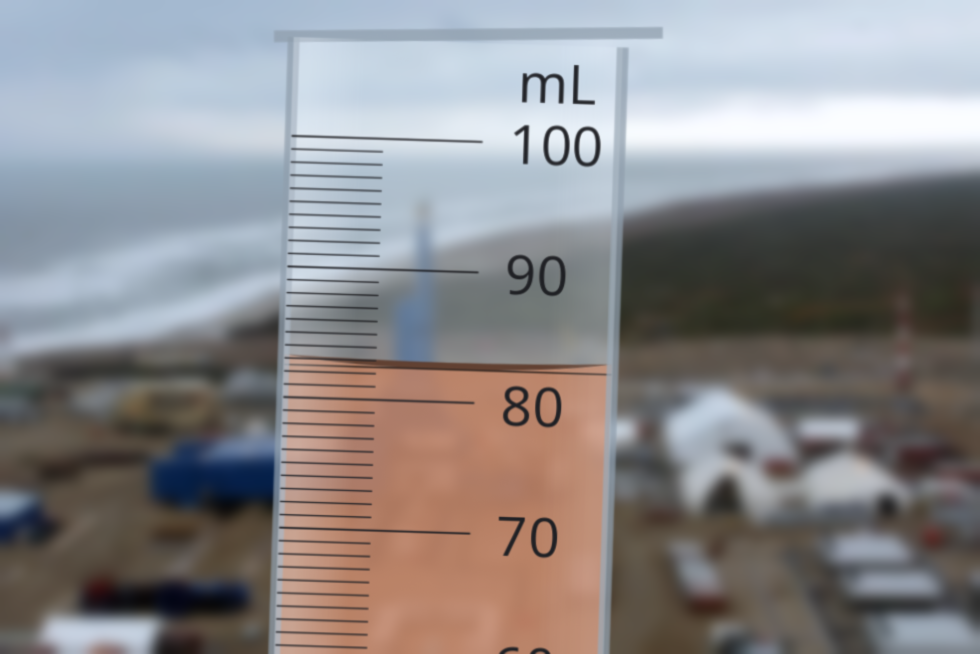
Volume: 82.5 mL
